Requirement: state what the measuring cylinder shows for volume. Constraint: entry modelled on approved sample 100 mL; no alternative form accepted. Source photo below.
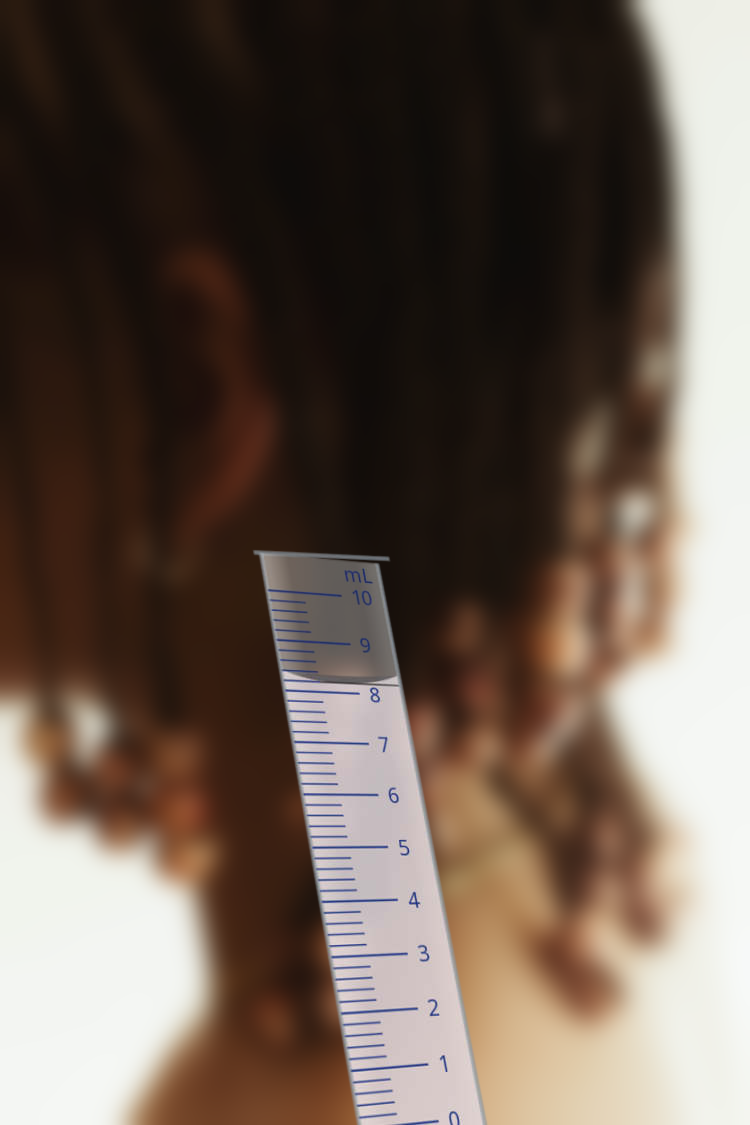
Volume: 8.2 mL
